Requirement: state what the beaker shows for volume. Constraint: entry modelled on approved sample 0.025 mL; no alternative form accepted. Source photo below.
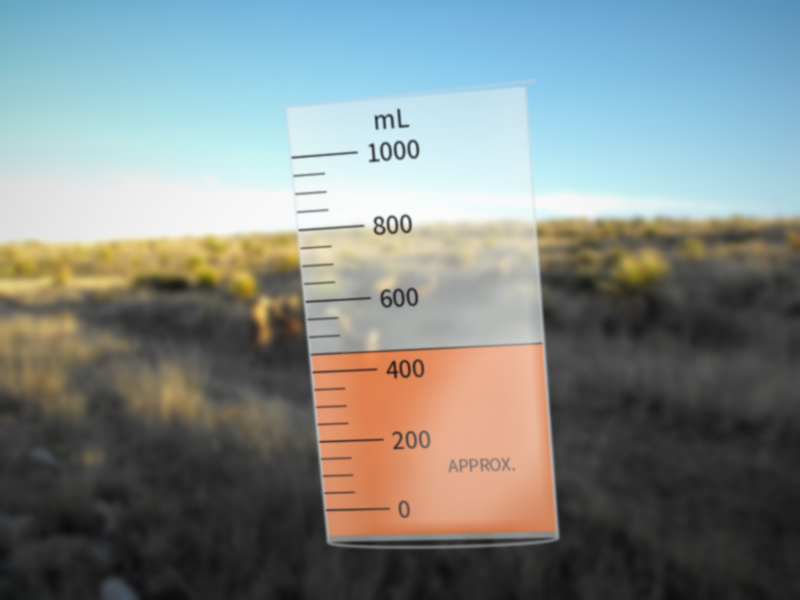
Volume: 450 mL
